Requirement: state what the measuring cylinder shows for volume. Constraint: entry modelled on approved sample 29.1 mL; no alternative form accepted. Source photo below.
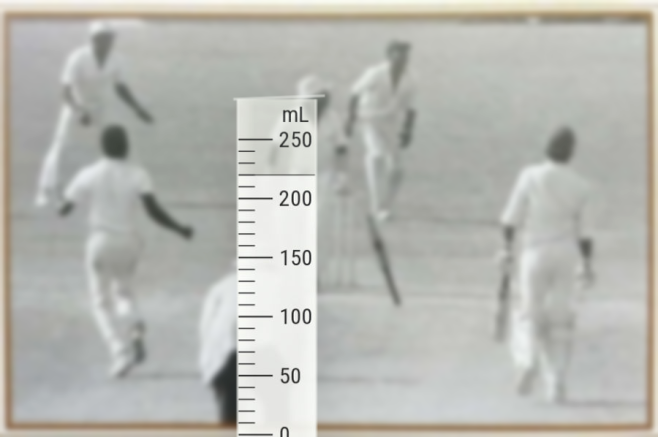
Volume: 220 mL
